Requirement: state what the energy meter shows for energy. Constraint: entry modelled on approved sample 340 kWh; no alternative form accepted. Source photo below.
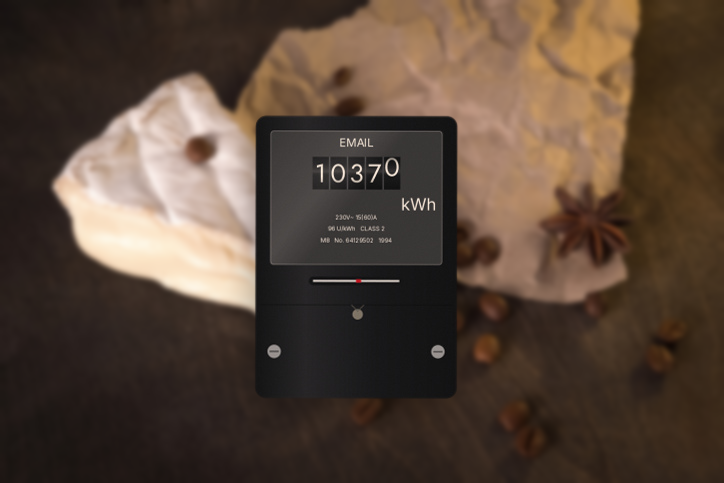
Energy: 10370 kWh
